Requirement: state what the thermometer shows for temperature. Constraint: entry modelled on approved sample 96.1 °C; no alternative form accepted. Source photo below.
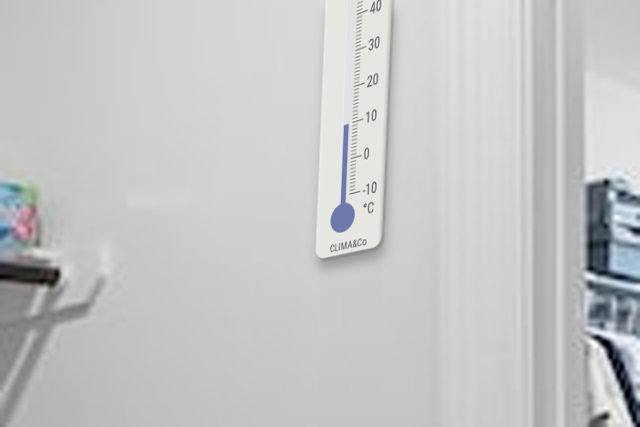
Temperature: 10 °C
